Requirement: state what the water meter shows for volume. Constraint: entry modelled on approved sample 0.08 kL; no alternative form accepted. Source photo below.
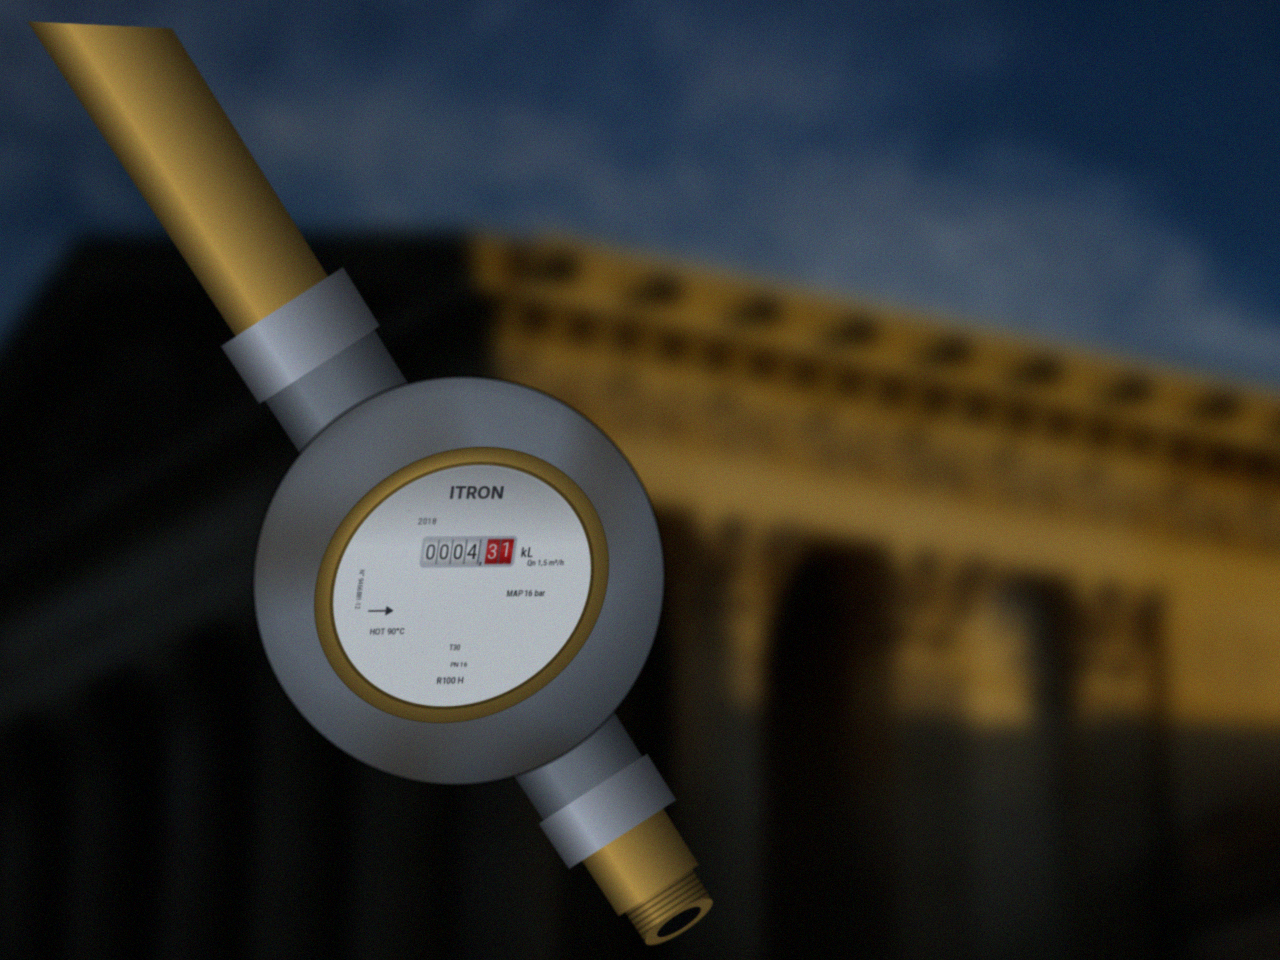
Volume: 4.31 kL
